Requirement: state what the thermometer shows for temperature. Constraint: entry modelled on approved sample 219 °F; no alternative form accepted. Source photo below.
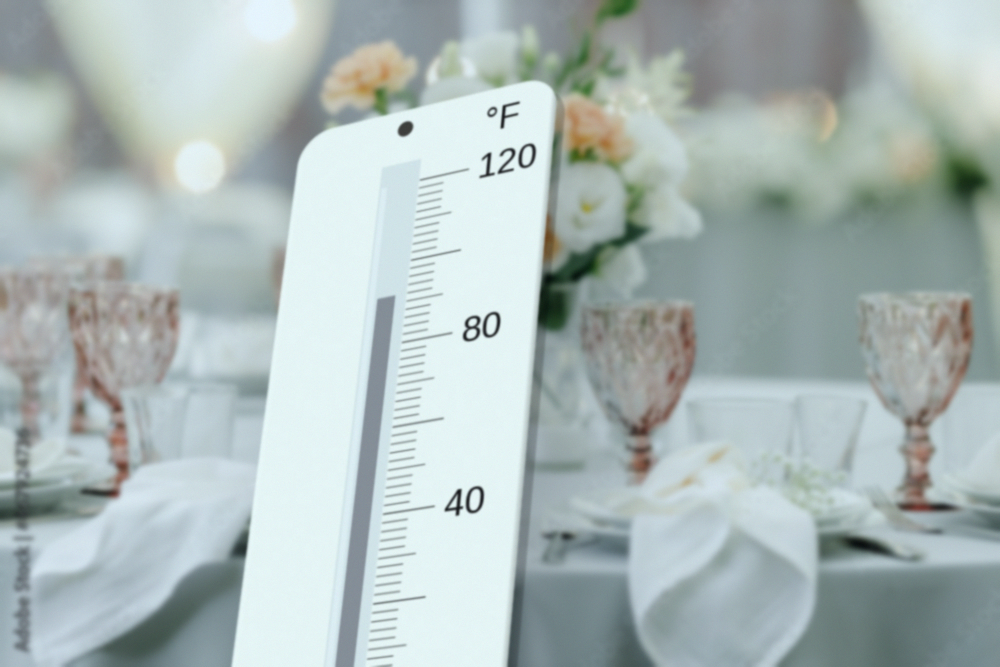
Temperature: 92 °F
